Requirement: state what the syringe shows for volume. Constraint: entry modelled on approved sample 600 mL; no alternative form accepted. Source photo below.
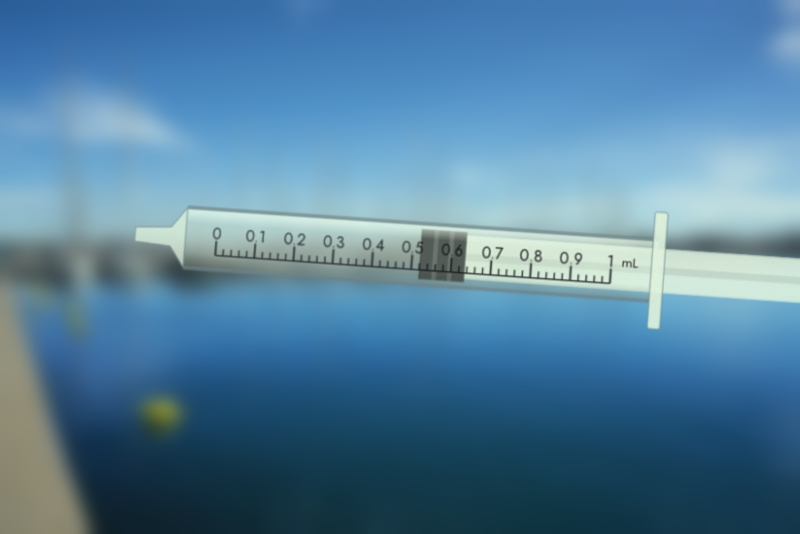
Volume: 0.52 mL
